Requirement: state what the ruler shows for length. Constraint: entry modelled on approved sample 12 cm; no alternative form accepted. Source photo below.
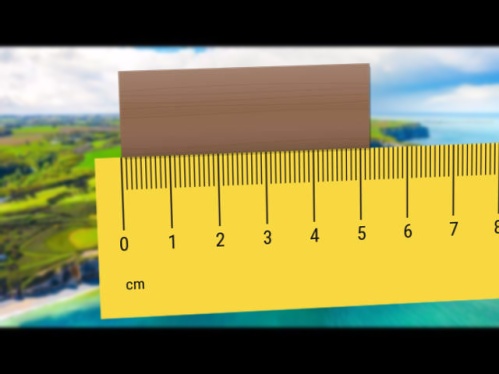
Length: 5.2 cm
